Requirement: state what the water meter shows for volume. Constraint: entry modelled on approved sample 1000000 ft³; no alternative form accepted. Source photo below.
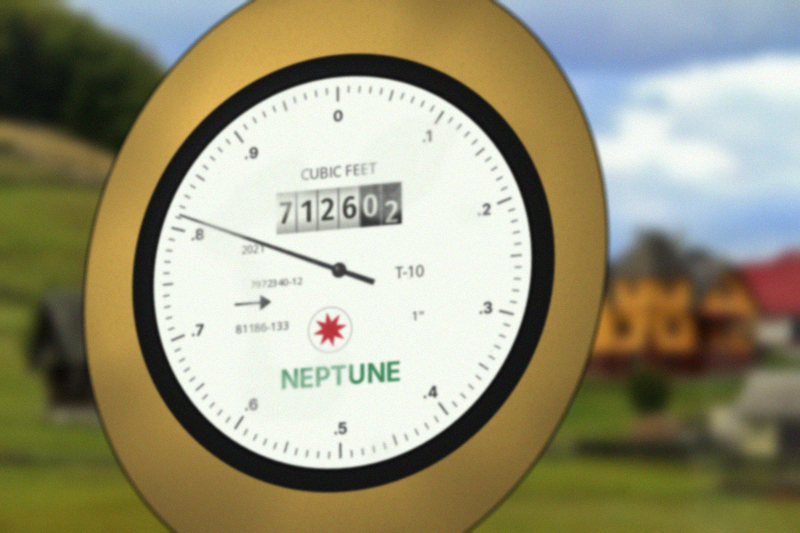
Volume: 712601.81 ft³
